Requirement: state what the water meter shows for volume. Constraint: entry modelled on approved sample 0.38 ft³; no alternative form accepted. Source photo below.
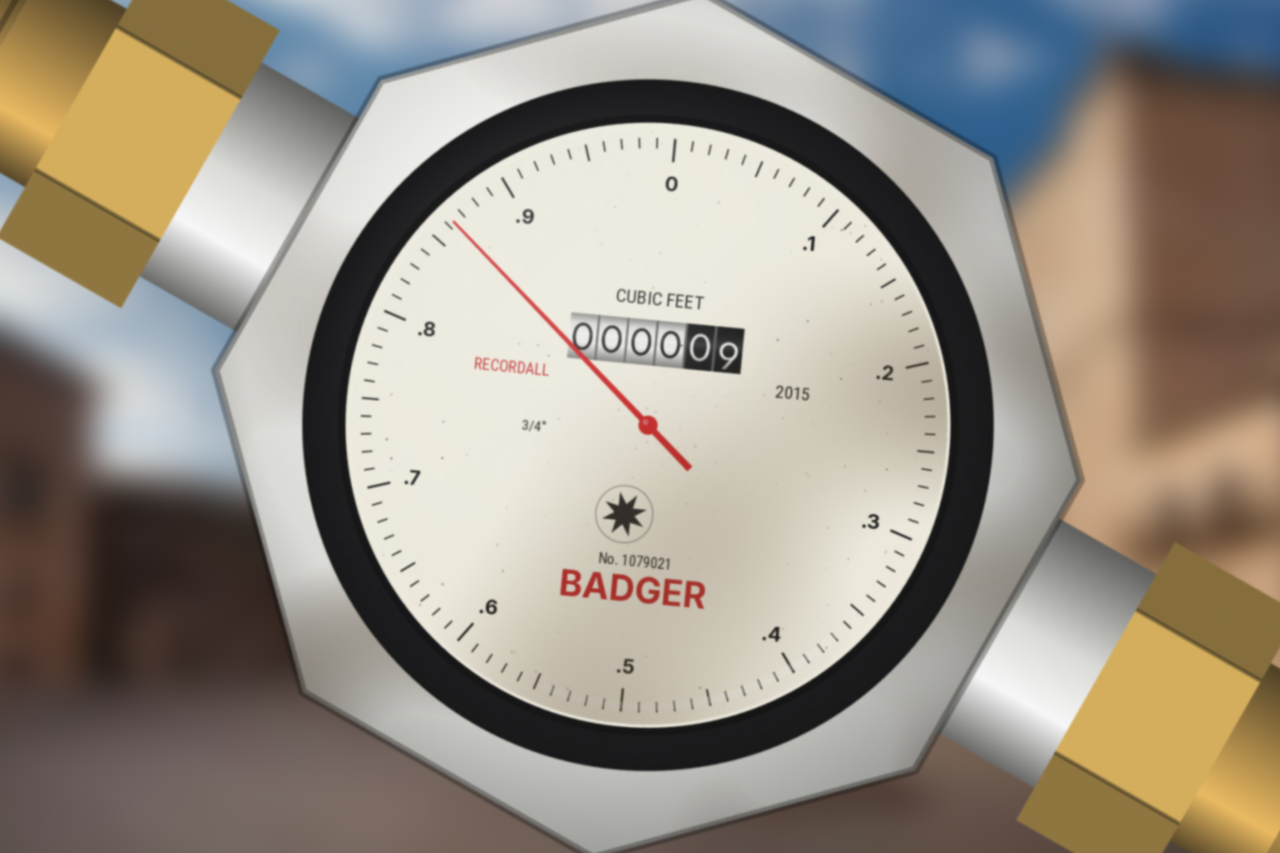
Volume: 8.86 ft³
